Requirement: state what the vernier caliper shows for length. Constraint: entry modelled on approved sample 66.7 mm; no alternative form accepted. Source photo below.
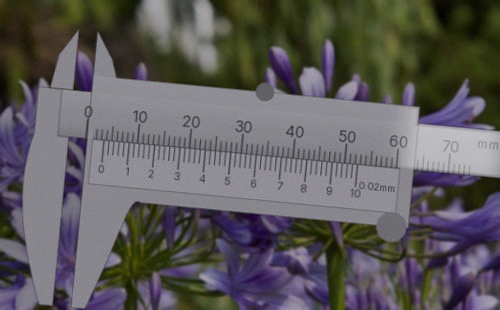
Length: 3.5 mm
